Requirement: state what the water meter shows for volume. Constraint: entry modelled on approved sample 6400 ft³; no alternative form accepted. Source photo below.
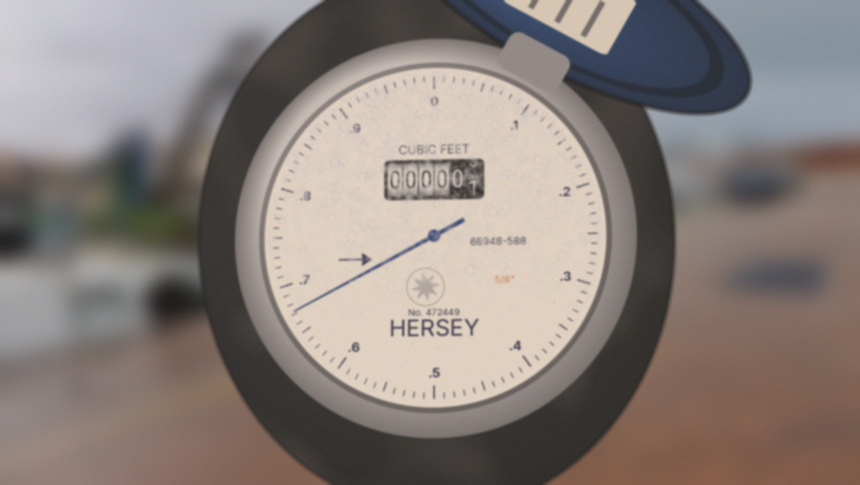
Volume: 0.67 ft³
